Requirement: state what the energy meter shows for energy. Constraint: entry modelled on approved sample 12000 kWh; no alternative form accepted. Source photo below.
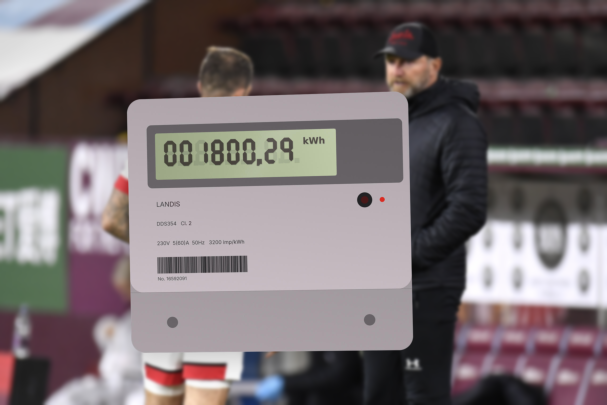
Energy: 1800.29 kWh
